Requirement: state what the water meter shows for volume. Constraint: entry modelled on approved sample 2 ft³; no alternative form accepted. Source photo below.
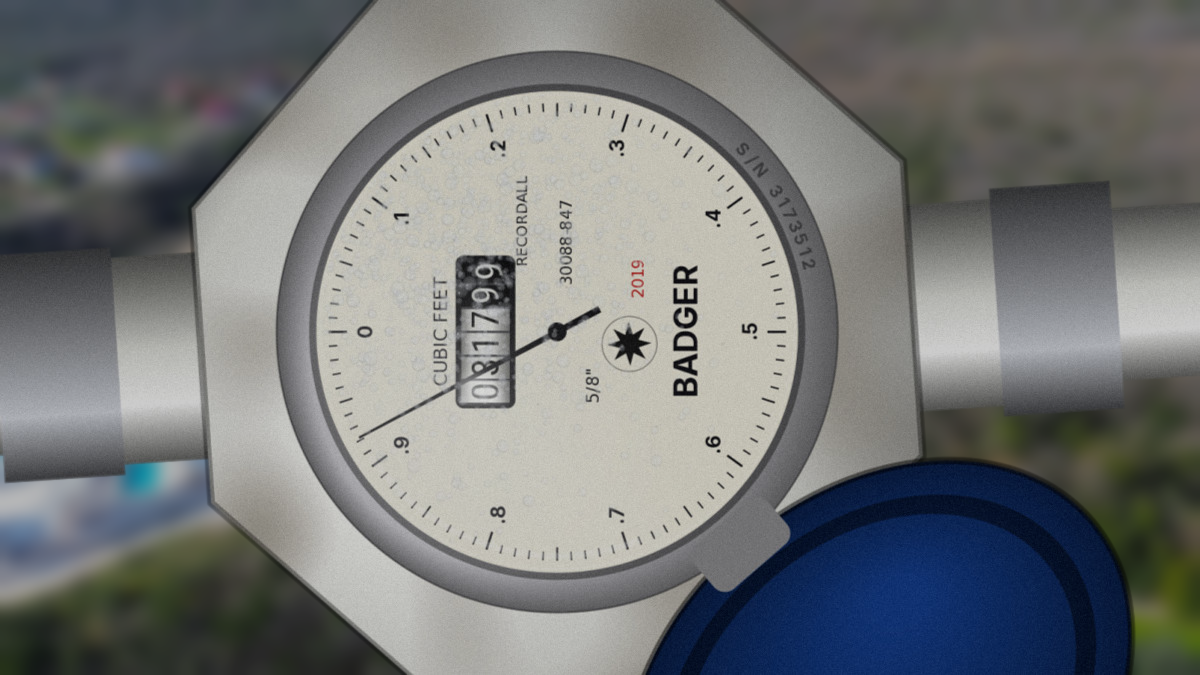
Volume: 31798.92 ft³
